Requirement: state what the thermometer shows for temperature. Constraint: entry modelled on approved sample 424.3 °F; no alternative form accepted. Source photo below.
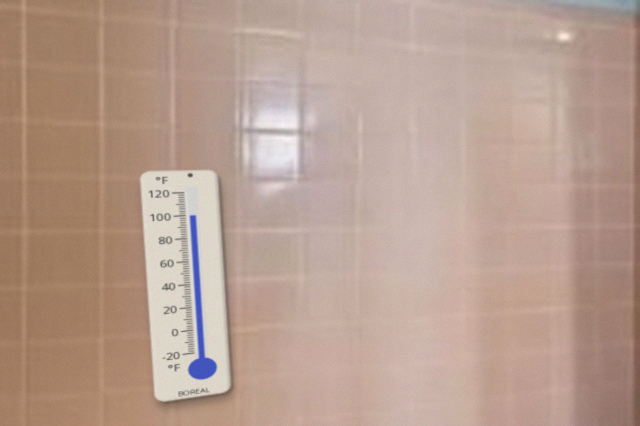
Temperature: 100 °F
